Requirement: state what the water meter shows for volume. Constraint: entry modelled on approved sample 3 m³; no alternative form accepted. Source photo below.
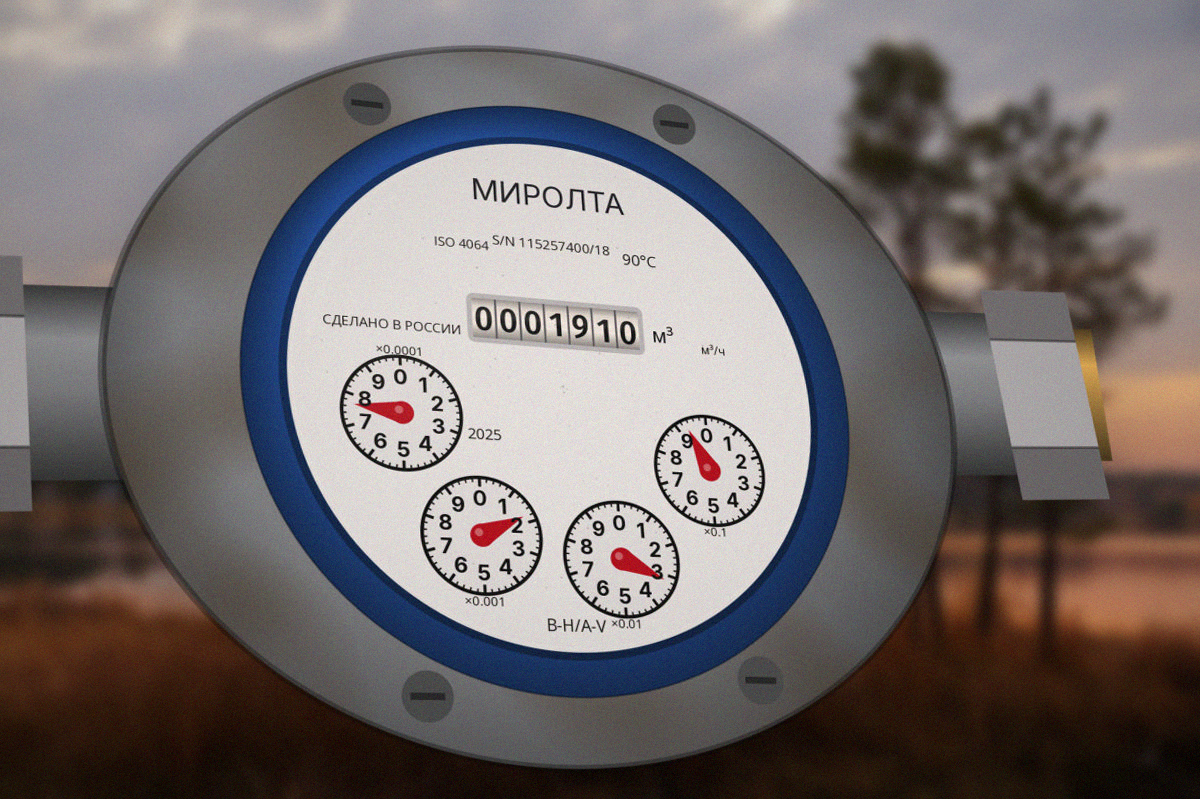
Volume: 1909.9317 m³
